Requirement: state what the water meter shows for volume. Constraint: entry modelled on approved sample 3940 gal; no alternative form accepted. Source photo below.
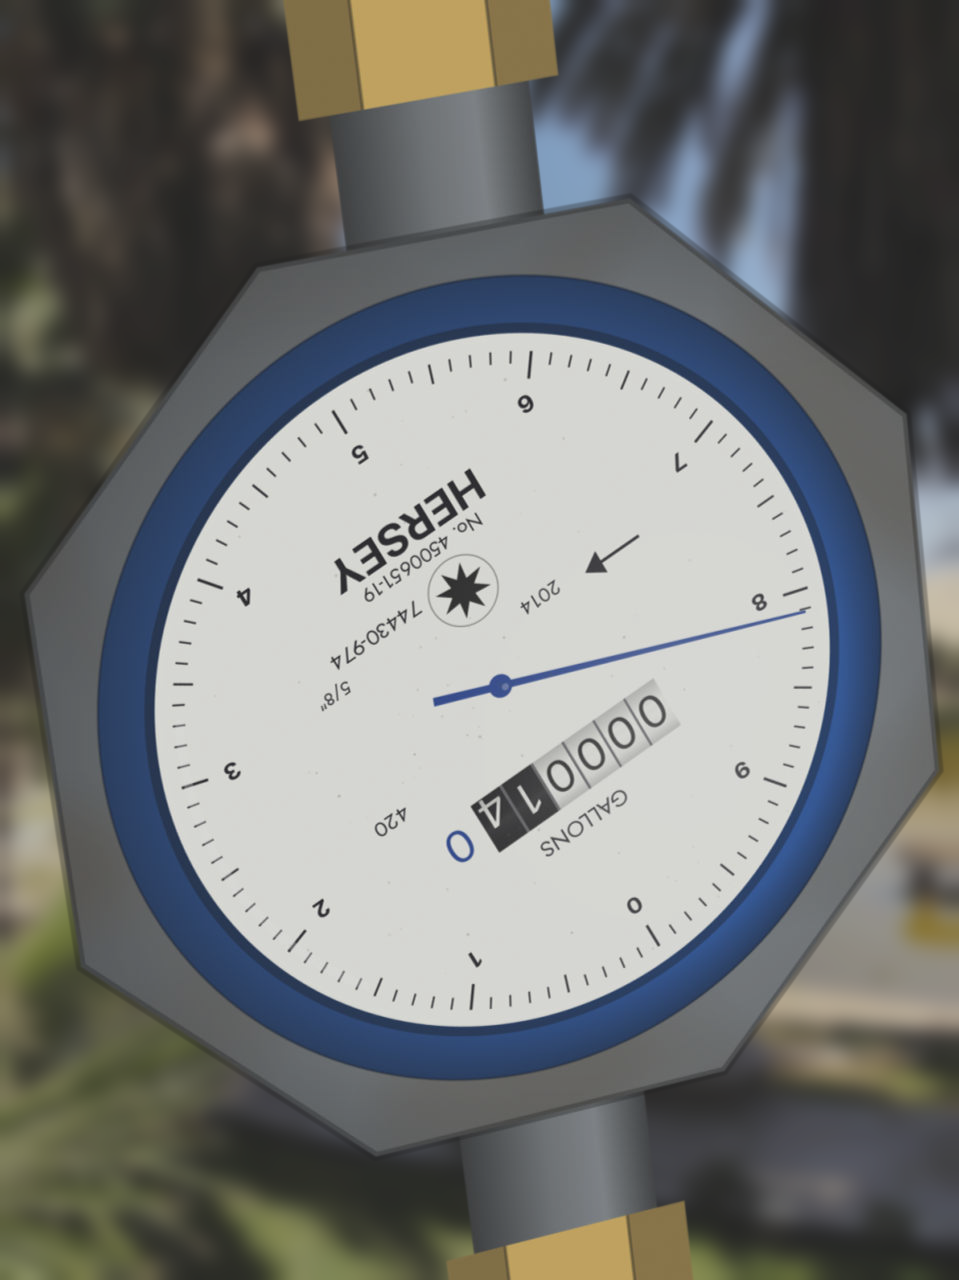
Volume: 138.1 gal
